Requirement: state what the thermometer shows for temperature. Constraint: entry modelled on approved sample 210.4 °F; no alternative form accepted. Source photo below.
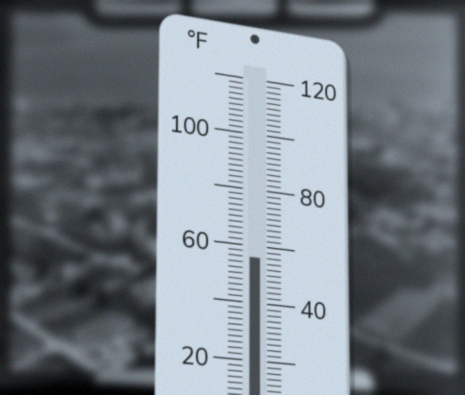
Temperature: 56 °F
